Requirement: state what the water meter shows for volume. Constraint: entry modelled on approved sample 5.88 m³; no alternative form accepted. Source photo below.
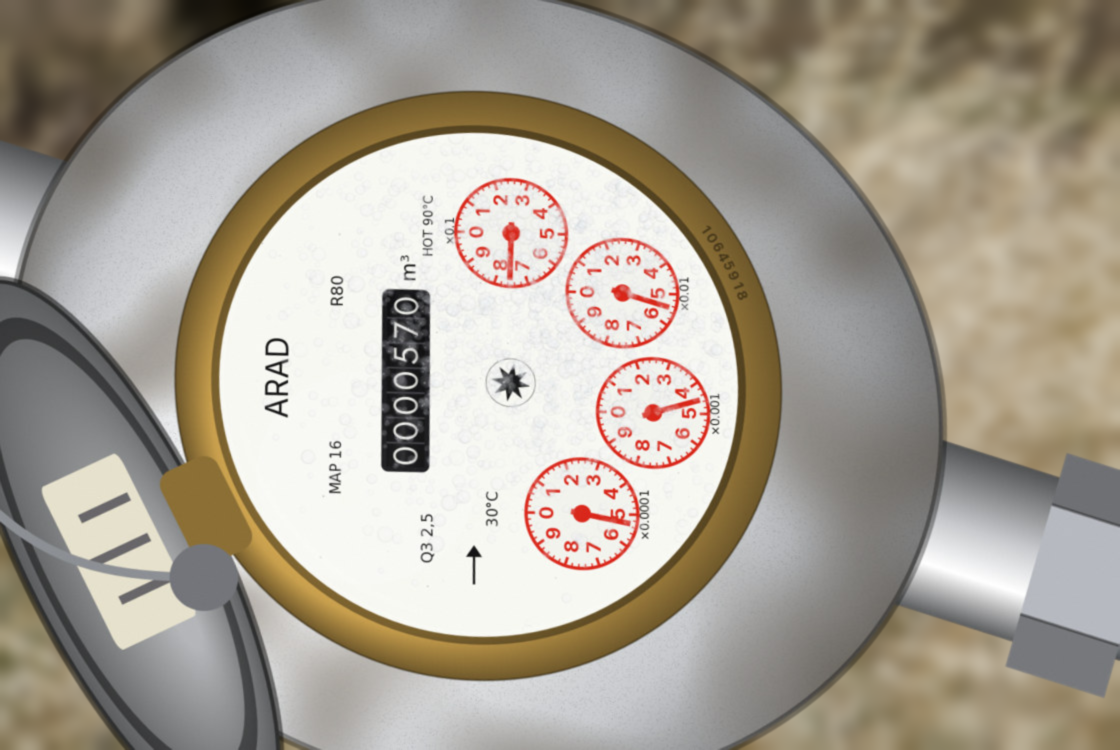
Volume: 570.7545 m³
